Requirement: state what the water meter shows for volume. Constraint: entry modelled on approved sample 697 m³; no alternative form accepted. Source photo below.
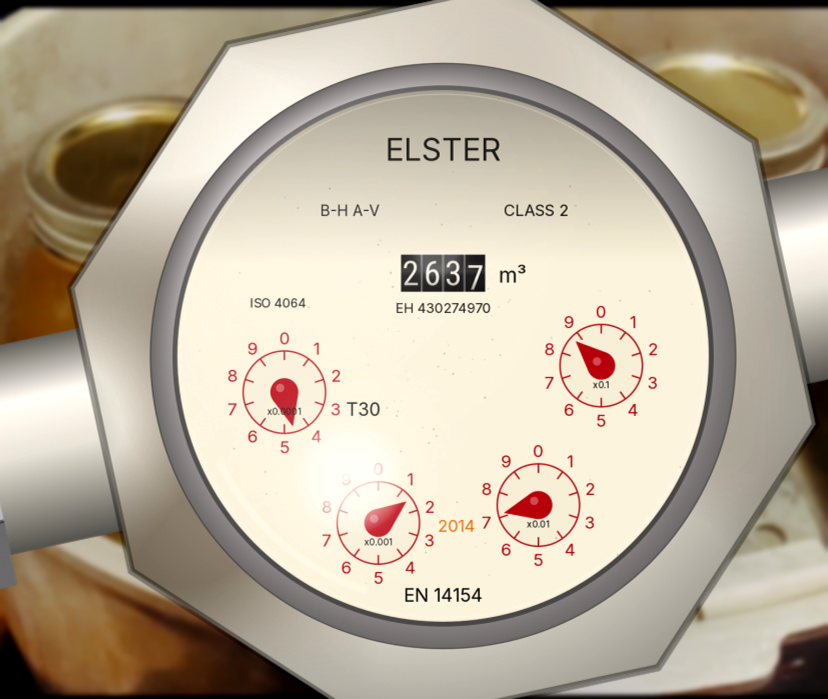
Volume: 2636.8714 m³
